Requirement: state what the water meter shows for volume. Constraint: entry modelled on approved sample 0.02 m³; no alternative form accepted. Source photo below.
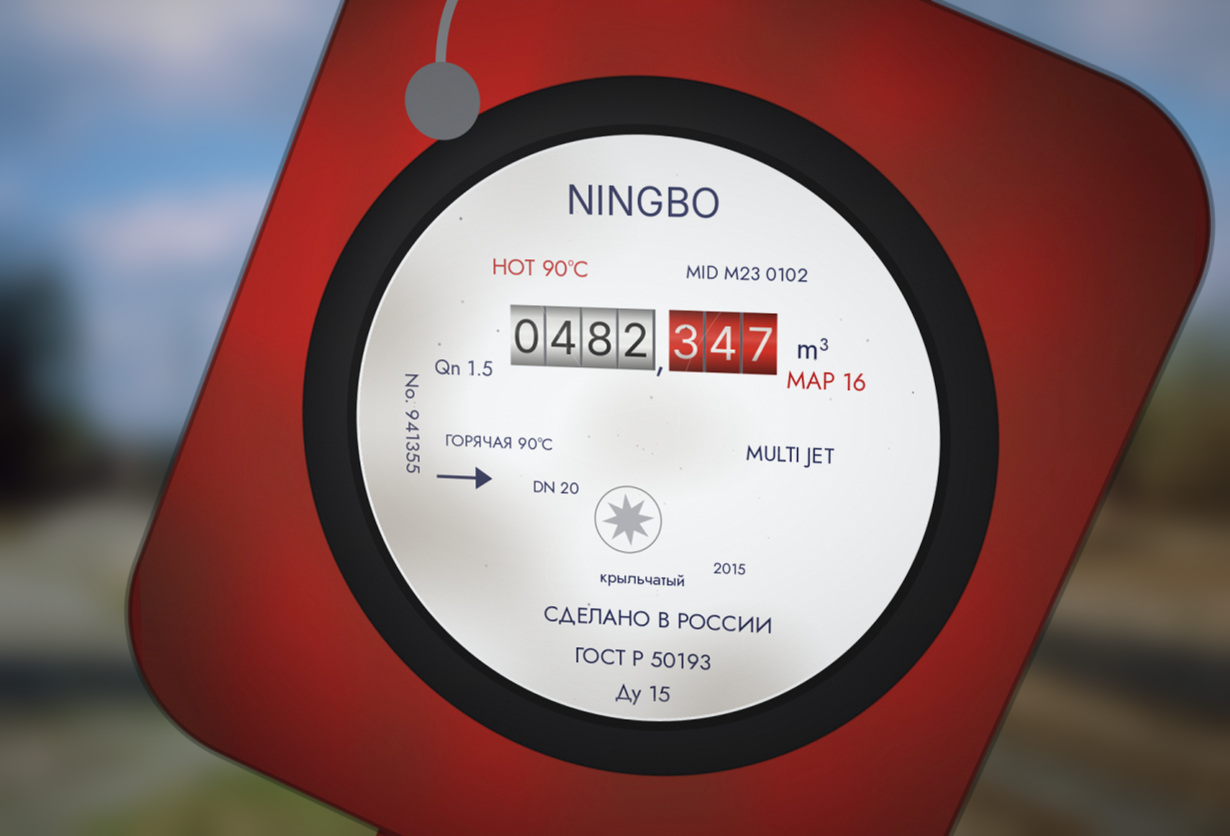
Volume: 482.347 m³
